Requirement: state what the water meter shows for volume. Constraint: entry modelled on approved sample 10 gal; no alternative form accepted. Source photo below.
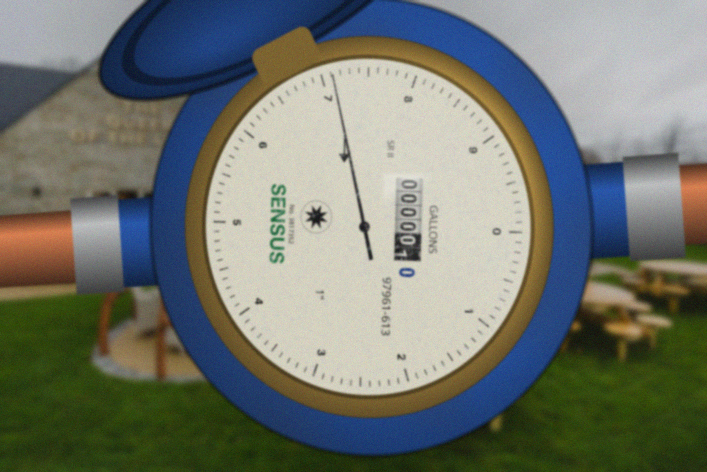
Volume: 7.1 gal
